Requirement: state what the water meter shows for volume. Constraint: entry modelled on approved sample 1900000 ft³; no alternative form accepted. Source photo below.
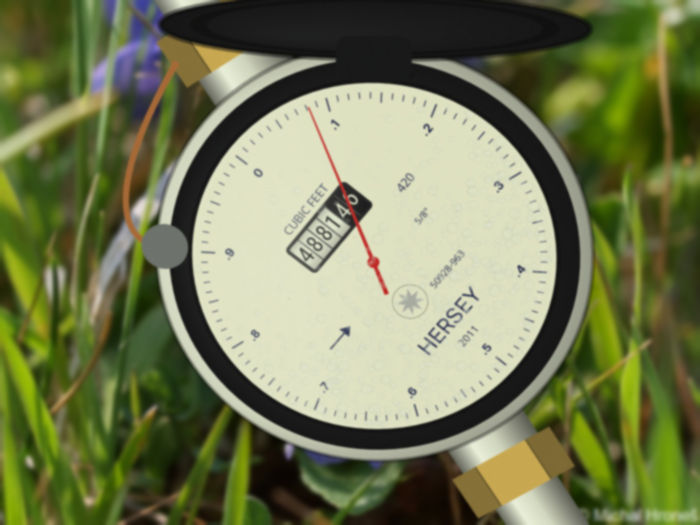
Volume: 488146.08 ft³
